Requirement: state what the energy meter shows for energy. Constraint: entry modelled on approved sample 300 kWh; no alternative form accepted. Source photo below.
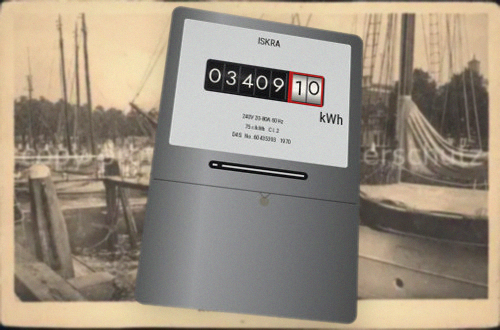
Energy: 3409.10 kWh
